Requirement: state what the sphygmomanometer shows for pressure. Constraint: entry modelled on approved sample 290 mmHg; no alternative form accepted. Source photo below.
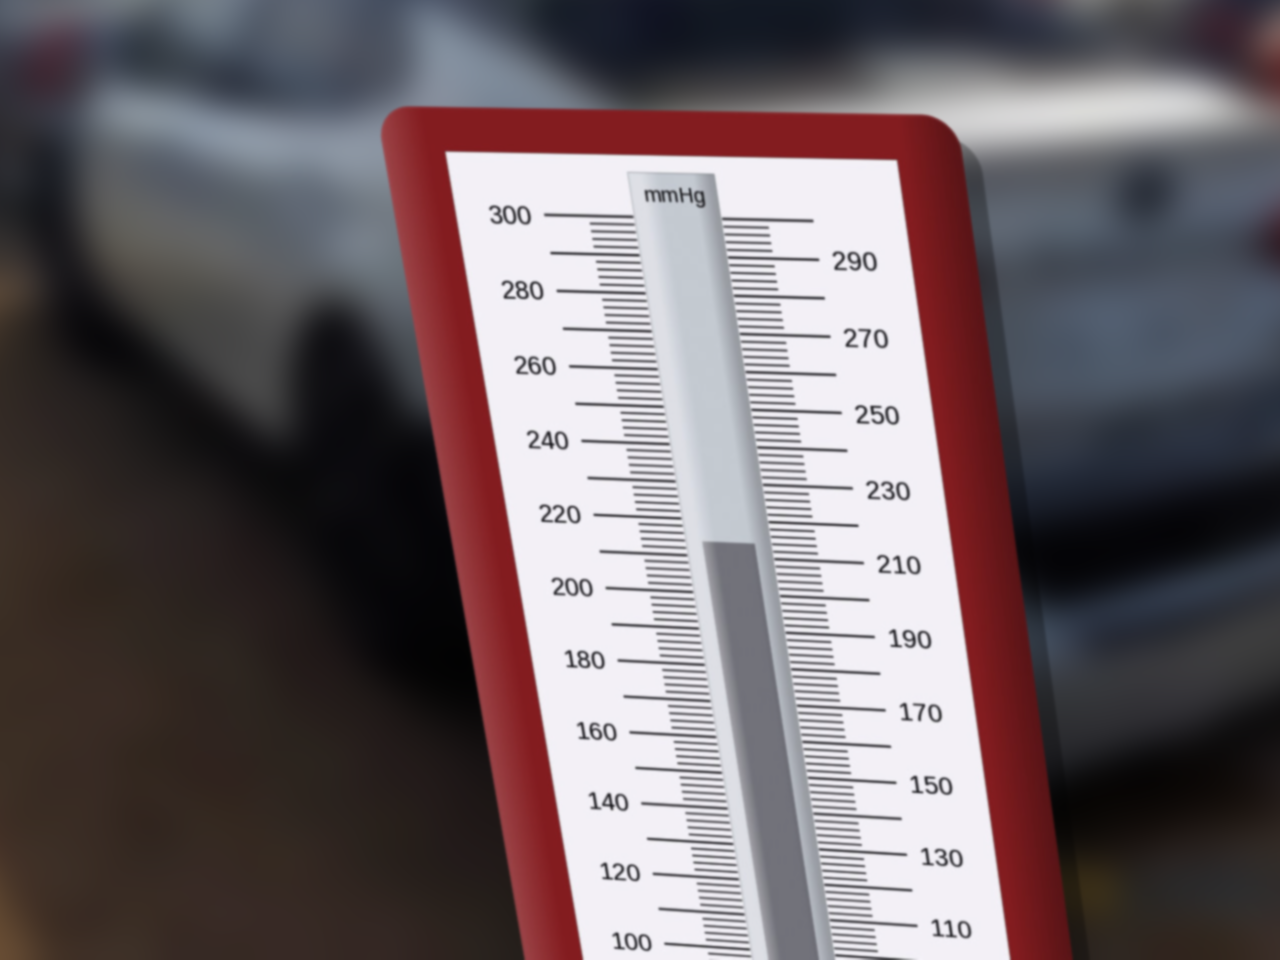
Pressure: 214 mmHg
